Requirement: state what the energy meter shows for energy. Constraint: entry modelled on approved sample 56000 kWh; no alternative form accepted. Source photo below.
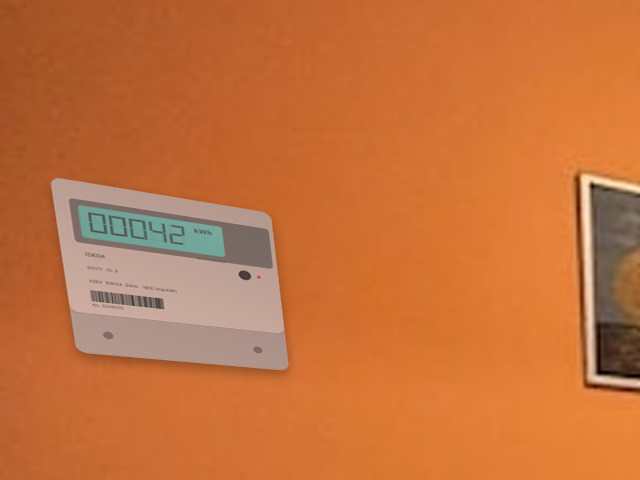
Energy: 42 kWh
